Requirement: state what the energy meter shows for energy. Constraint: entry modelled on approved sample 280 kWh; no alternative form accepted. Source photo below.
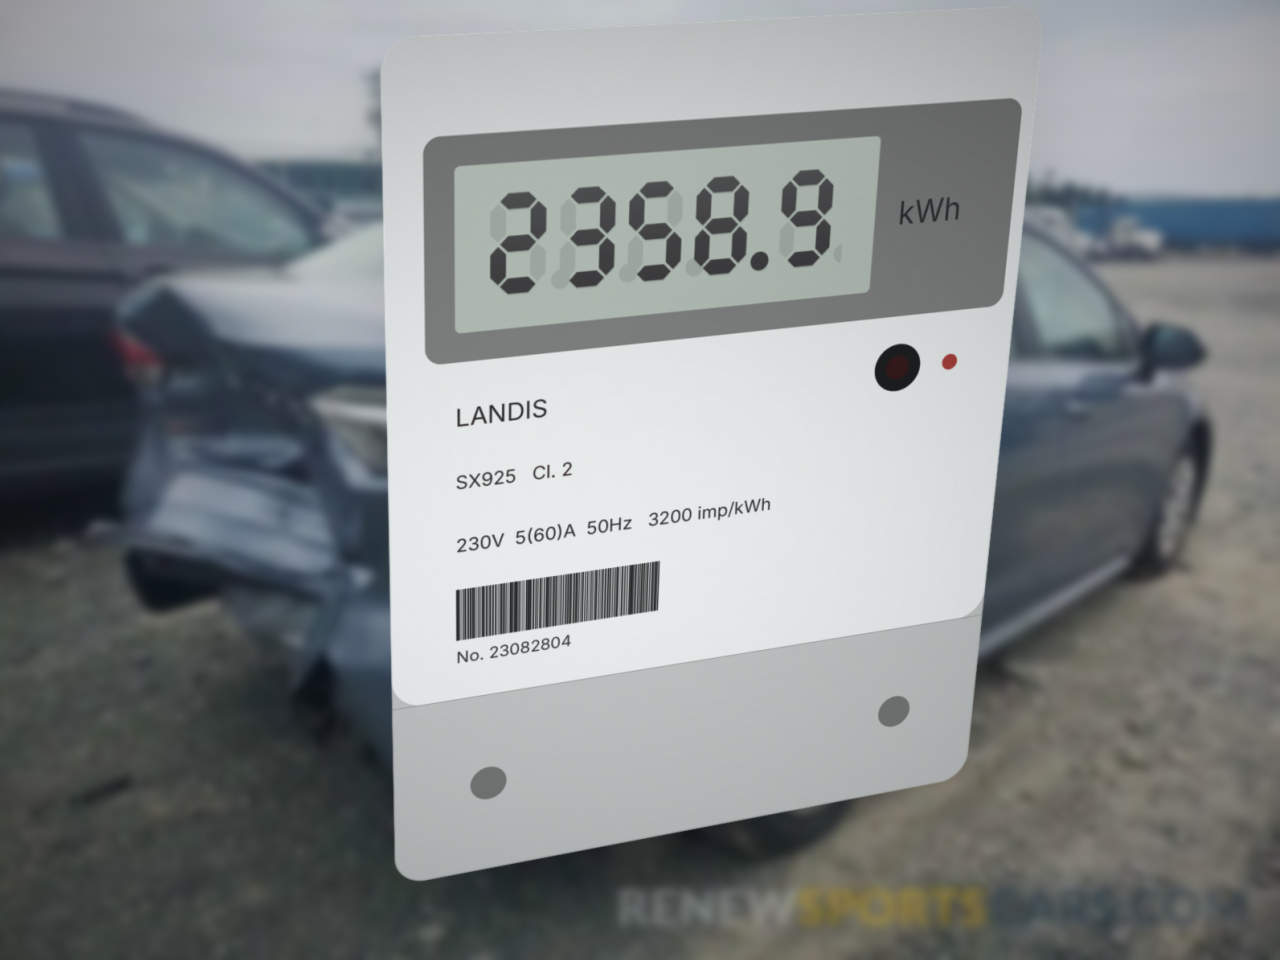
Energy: 2358.9 kWh
